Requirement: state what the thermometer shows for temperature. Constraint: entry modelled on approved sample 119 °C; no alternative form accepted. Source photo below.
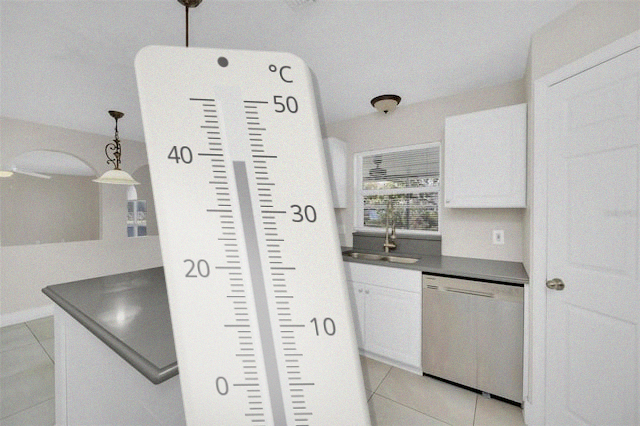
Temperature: 39 °C
